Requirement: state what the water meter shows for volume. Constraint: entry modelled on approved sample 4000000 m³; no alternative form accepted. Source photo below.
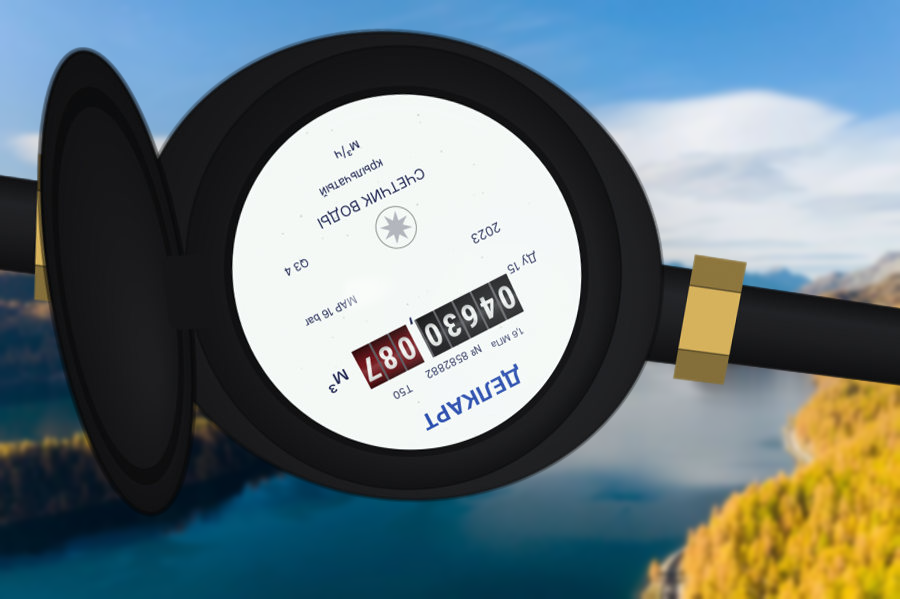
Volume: 4630.087 m³
